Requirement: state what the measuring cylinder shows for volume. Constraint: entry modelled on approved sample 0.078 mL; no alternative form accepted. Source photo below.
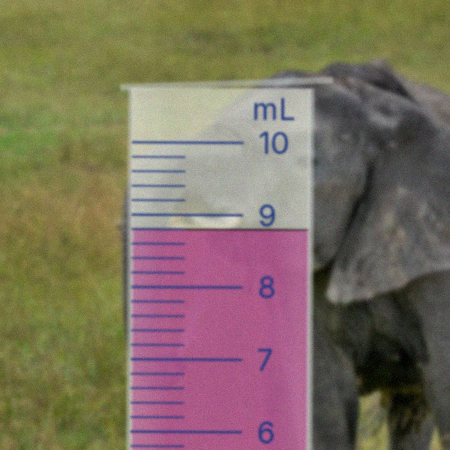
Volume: 8.8 mL
